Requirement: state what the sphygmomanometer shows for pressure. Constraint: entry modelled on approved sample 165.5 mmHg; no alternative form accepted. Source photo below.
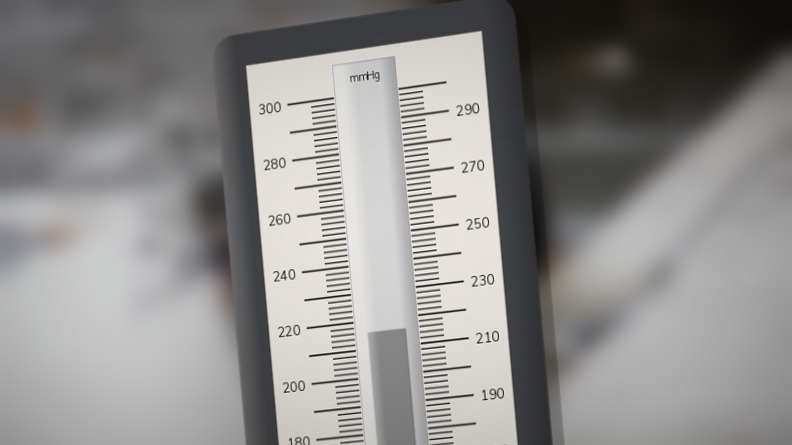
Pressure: 216 mmHg
